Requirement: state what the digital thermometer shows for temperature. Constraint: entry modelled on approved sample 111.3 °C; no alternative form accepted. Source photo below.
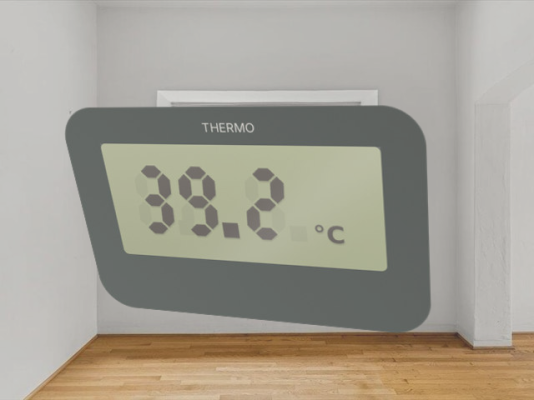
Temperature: 39.2 °C
